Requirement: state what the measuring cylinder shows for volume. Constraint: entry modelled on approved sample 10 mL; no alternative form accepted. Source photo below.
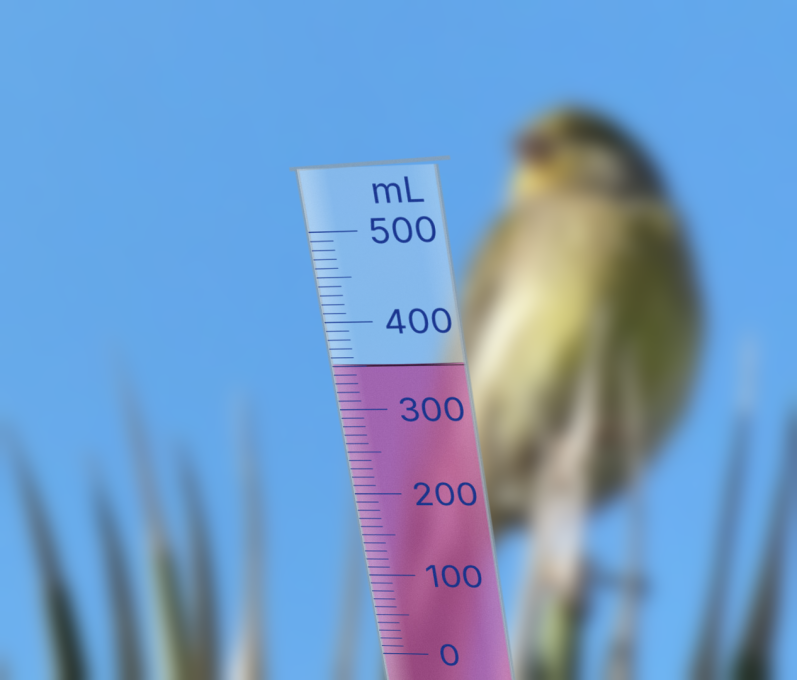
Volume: 350 mL
